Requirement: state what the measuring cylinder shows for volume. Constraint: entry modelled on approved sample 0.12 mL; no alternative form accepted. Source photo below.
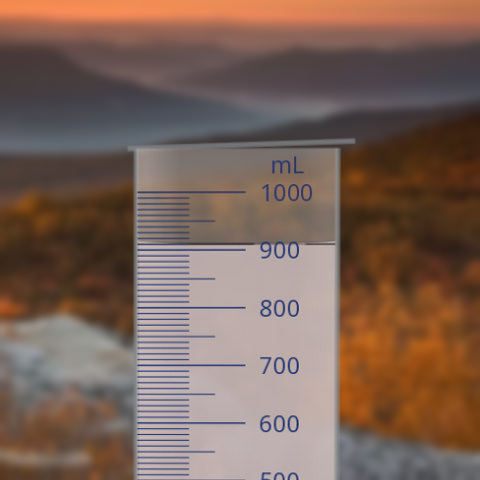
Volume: 910 mL
